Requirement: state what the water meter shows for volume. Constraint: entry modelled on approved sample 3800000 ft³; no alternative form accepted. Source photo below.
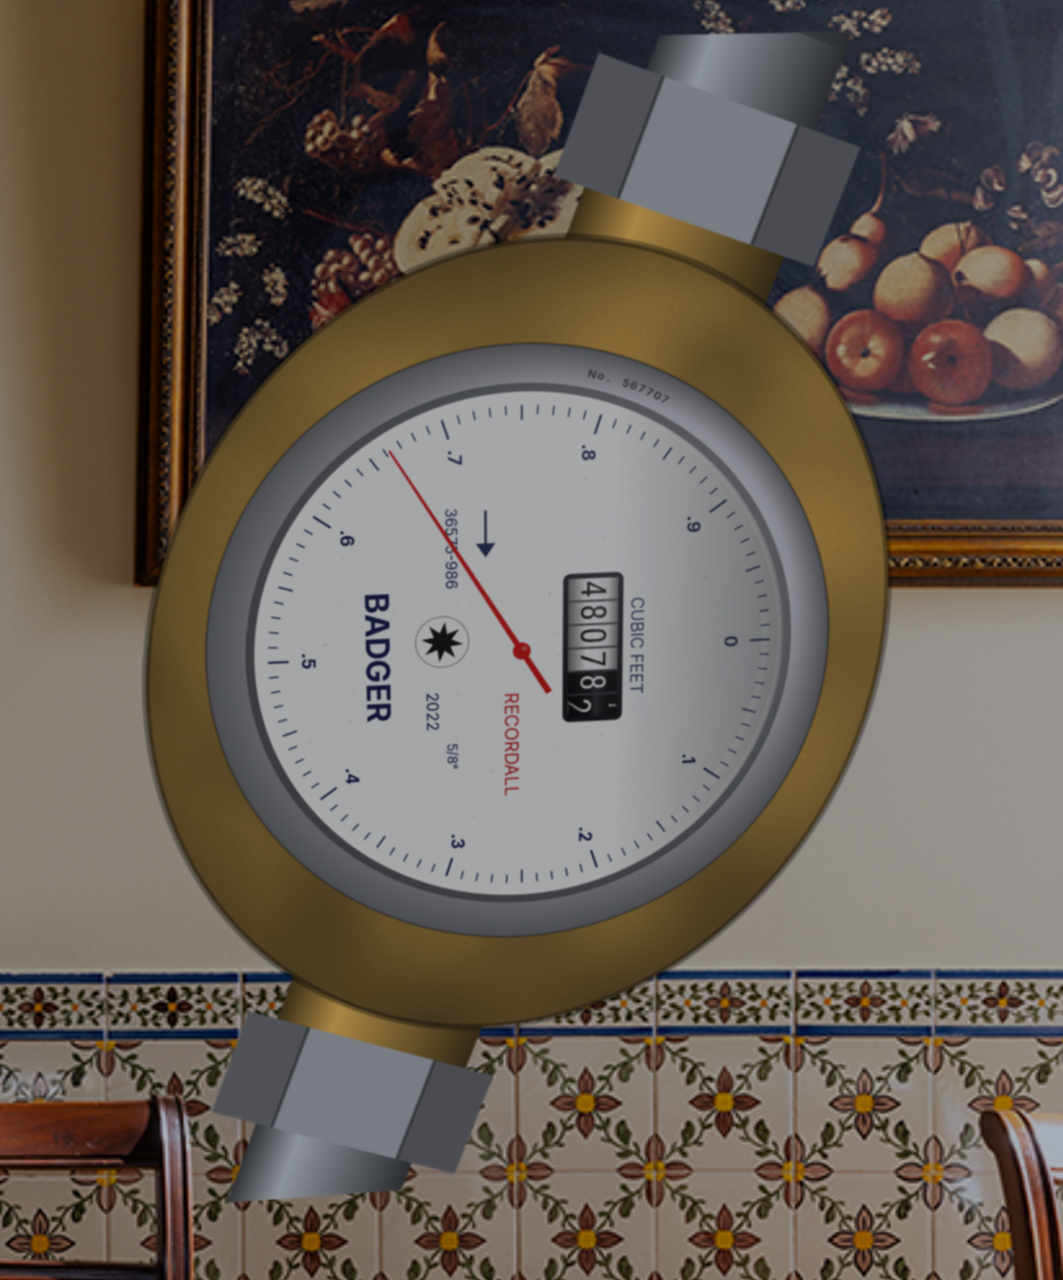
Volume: 480781.66 ft³
